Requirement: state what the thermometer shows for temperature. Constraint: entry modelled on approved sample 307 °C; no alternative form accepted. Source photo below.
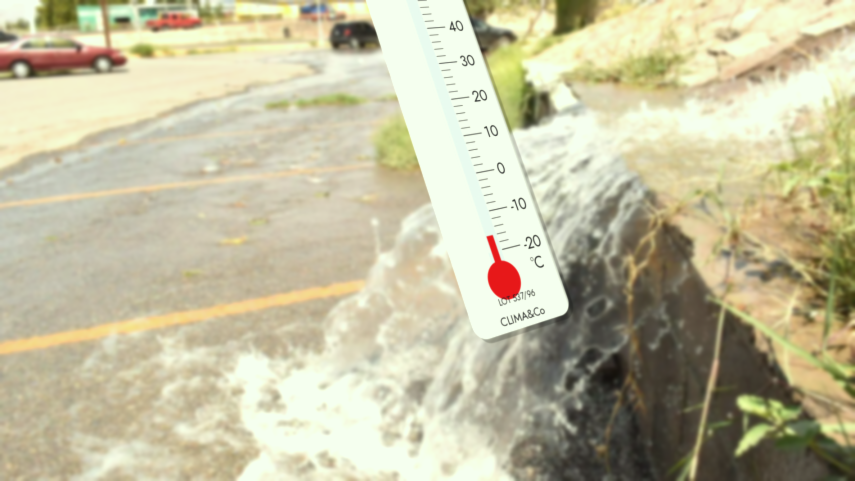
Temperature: -16 °C
